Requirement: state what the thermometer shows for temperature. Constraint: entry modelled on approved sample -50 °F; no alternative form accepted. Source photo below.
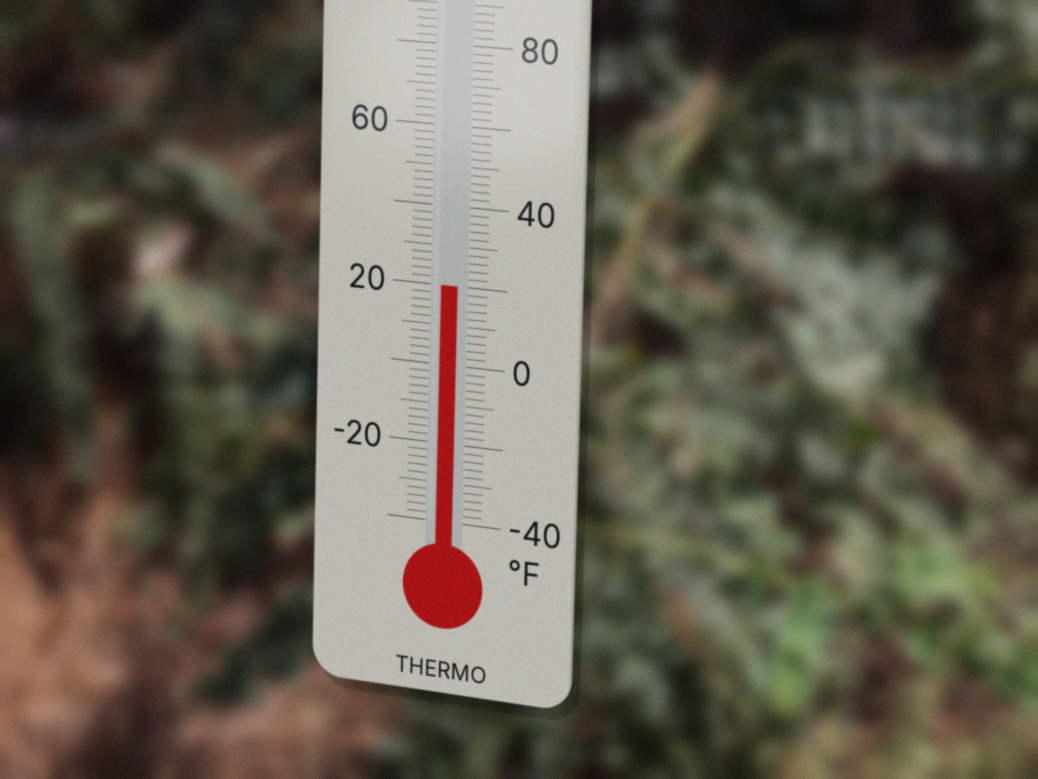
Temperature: 20 °F
